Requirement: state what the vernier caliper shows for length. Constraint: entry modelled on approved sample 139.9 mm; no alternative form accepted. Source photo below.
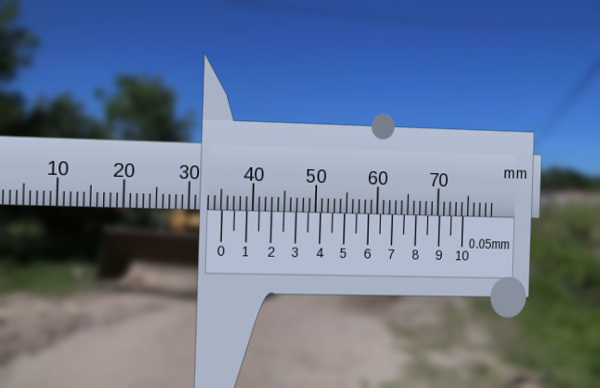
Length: 35.2 mm
